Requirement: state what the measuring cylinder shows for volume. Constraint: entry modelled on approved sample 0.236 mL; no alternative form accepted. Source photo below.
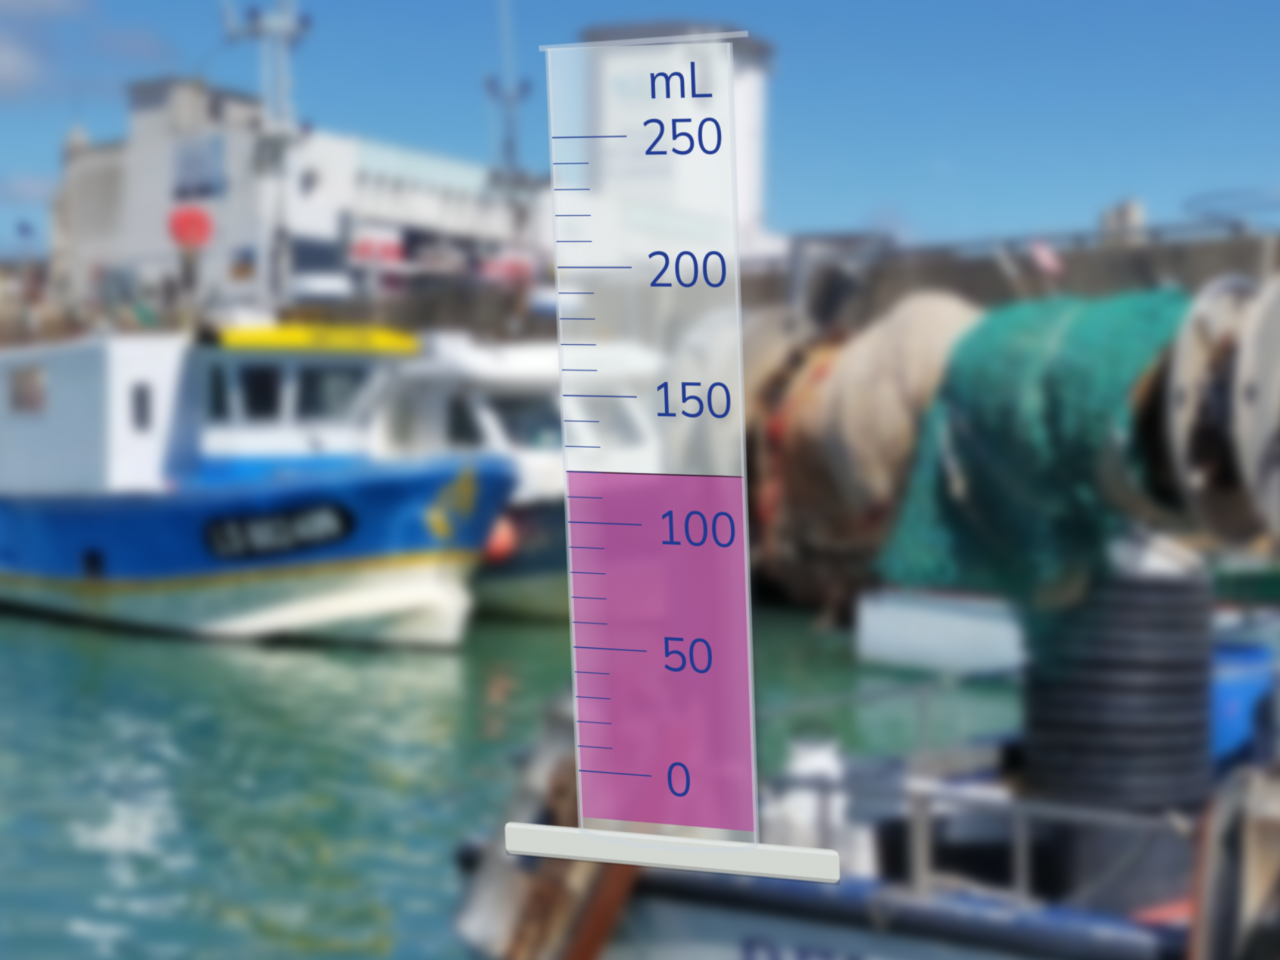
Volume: 120 mL
